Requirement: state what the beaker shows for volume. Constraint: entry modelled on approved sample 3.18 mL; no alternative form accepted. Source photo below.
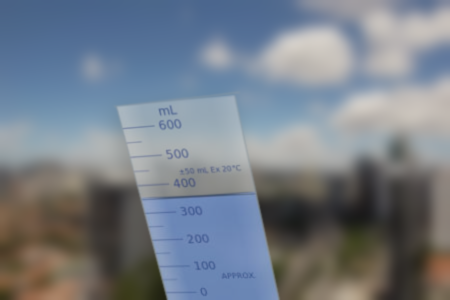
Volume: 350 mL
